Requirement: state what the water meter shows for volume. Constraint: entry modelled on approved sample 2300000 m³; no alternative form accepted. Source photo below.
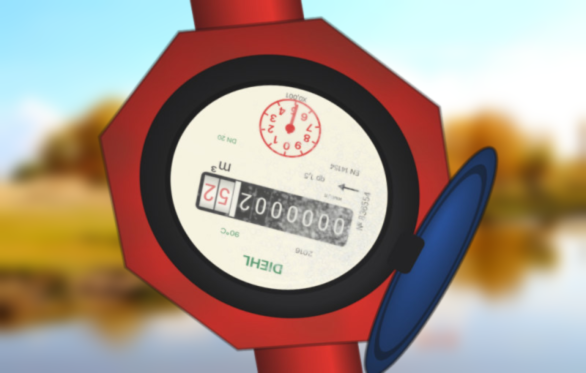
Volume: 2.525 m³
